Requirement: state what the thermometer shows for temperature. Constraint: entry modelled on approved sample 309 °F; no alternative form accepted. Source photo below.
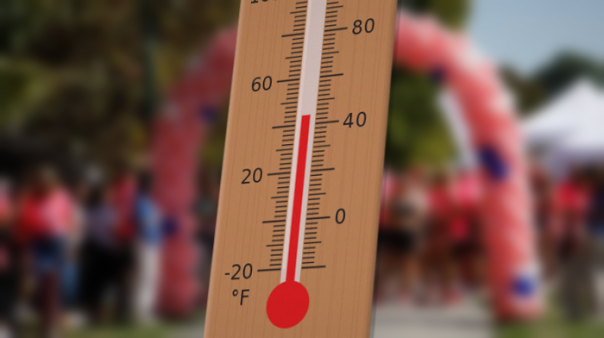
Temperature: 44 °F
